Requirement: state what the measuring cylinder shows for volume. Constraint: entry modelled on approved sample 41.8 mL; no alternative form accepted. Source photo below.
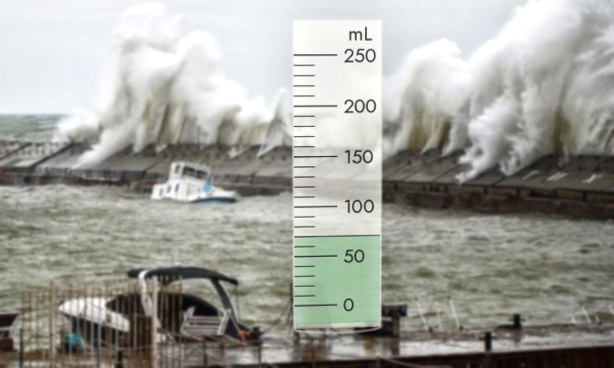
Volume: 70 mL
